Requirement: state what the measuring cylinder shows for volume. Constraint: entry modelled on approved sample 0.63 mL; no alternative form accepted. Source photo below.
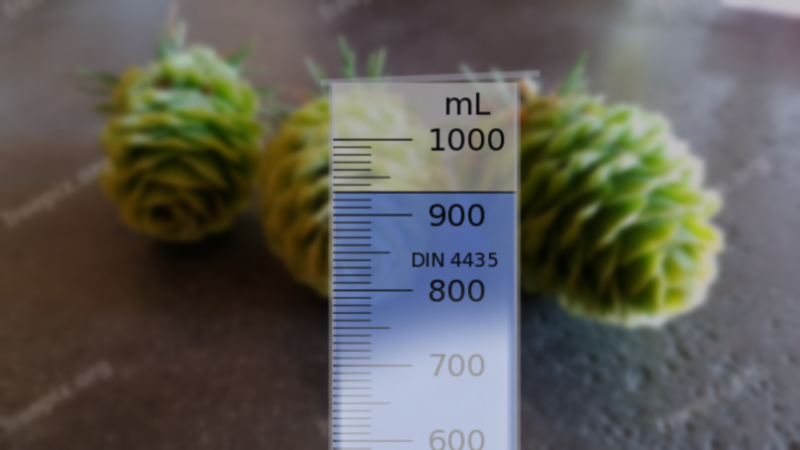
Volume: 930 mL
